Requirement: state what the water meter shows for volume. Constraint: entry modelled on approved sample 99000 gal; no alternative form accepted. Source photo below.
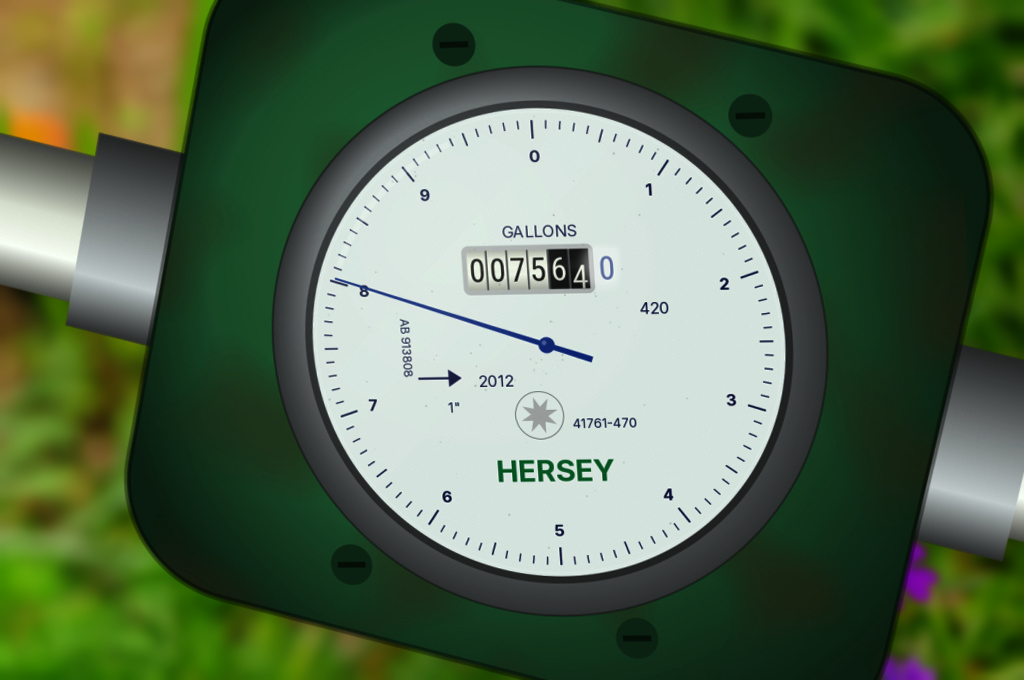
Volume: 75638.0 gal
